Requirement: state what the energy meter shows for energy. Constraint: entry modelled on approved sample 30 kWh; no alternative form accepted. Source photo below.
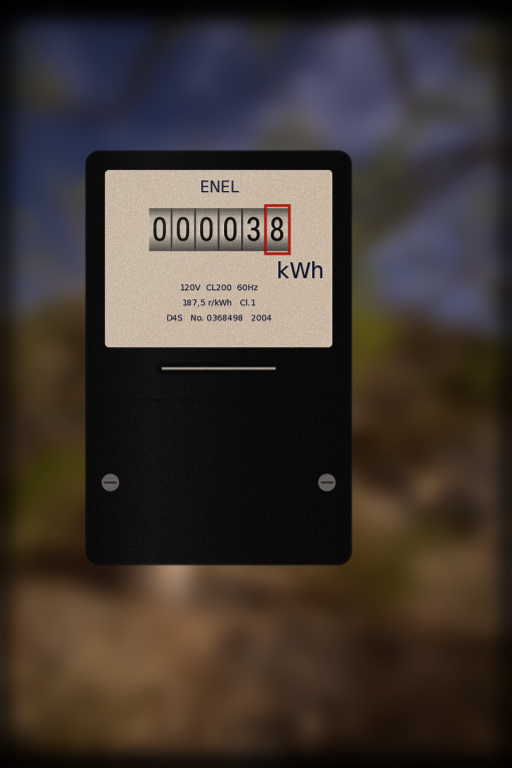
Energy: 3.8 kWh
